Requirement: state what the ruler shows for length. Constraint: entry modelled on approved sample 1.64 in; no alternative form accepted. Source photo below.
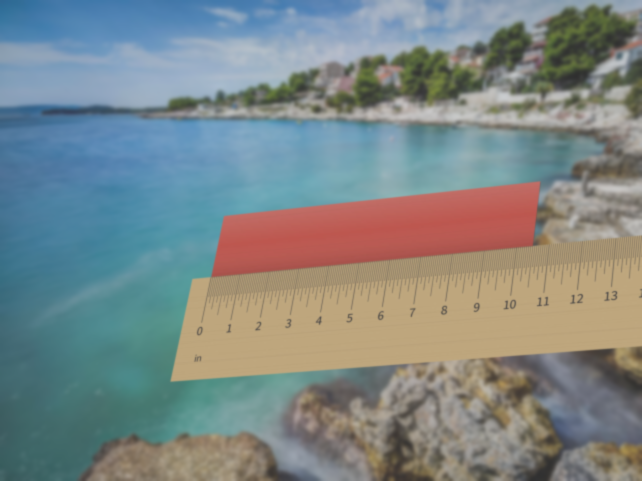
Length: 10.5 in
